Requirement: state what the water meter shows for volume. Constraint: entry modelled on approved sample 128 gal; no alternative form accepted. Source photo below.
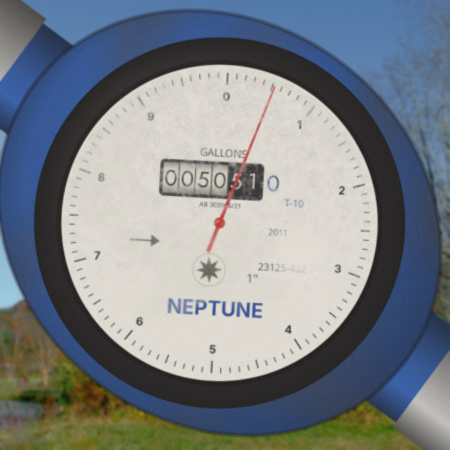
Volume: 50510.5 gal
